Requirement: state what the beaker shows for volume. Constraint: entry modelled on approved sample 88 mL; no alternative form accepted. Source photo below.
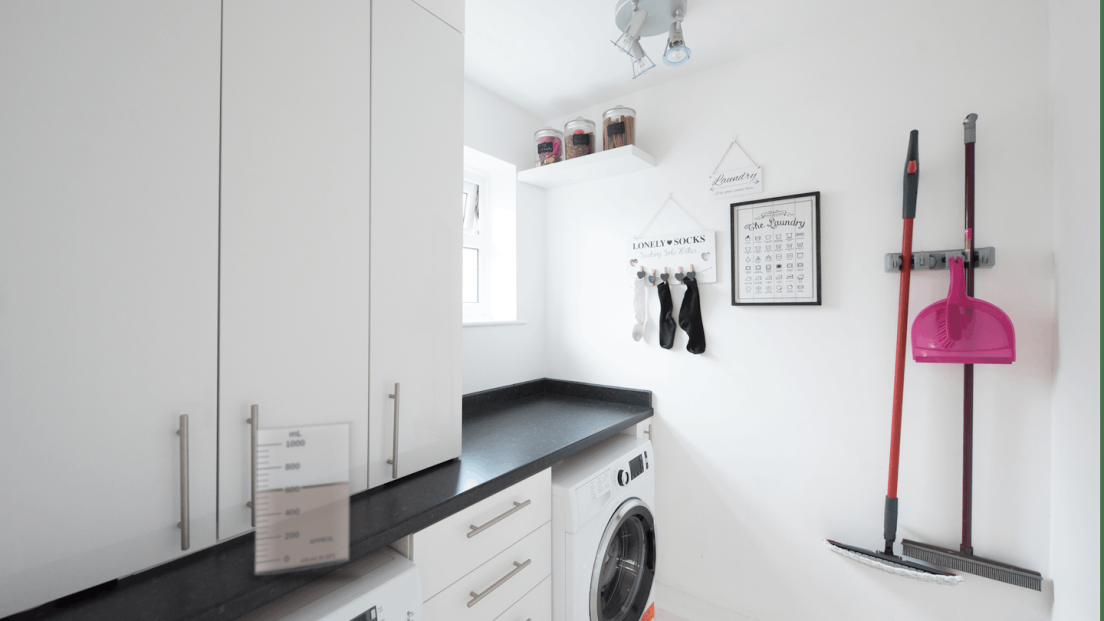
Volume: 600 mL
